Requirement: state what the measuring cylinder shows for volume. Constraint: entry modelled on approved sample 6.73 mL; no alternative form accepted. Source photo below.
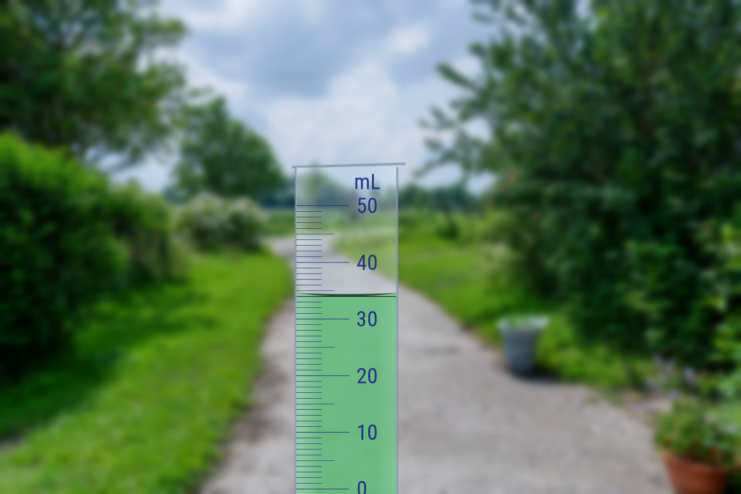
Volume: 34 mL
